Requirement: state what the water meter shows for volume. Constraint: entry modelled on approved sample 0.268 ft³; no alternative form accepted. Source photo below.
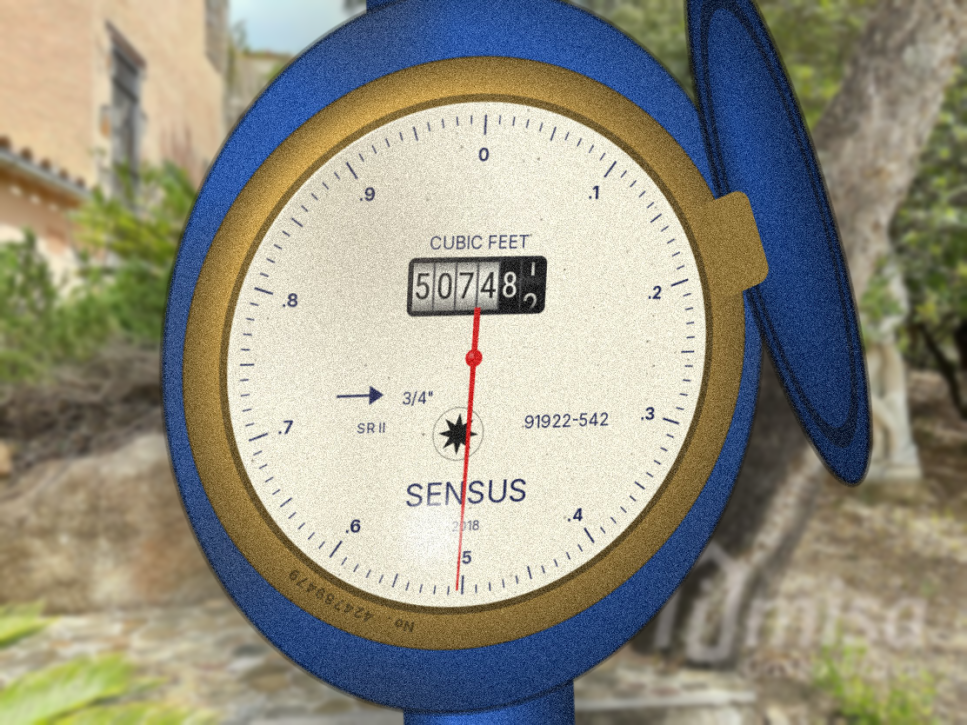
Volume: 507481.50 ft³
